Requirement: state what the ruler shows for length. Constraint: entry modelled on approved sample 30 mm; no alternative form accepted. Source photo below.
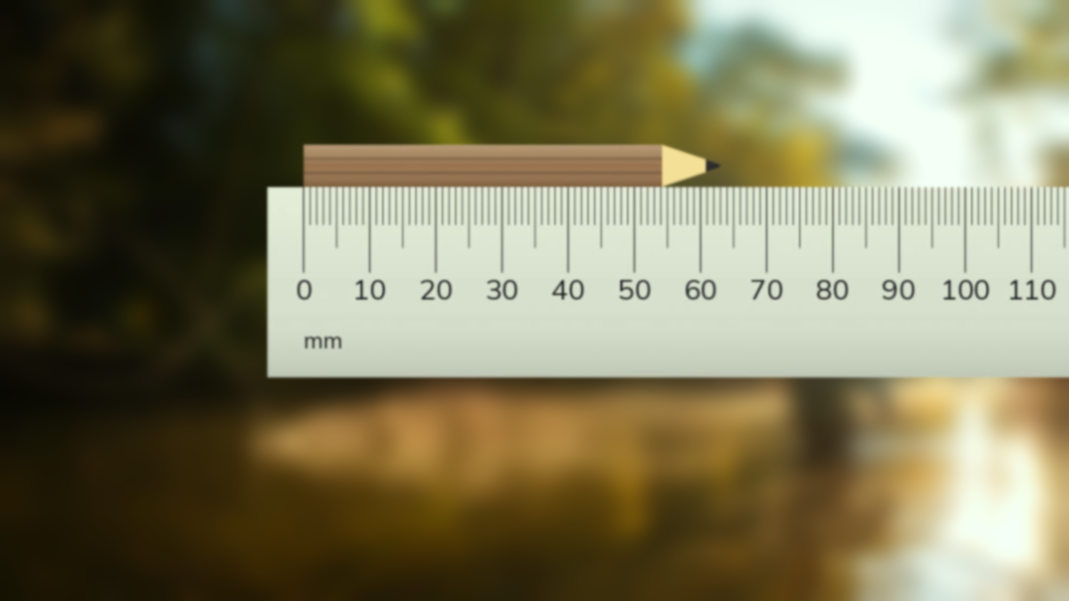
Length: 63 mm
